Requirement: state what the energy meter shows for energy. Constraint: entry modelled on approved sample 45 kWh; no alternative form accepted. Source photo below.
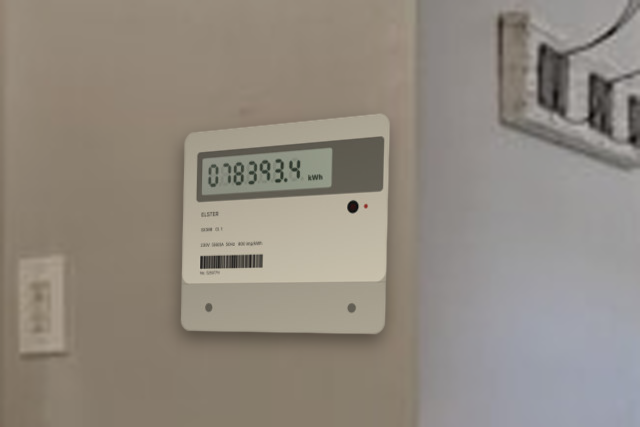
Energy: 78393.4 kWh
